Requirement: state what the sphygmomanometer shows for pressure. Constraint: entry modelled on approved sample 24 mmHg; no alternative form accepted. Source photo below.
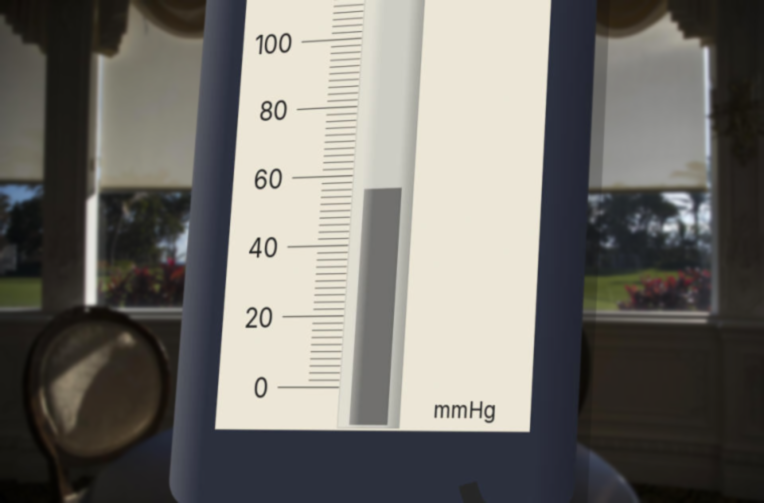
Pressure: 56 mmHg
